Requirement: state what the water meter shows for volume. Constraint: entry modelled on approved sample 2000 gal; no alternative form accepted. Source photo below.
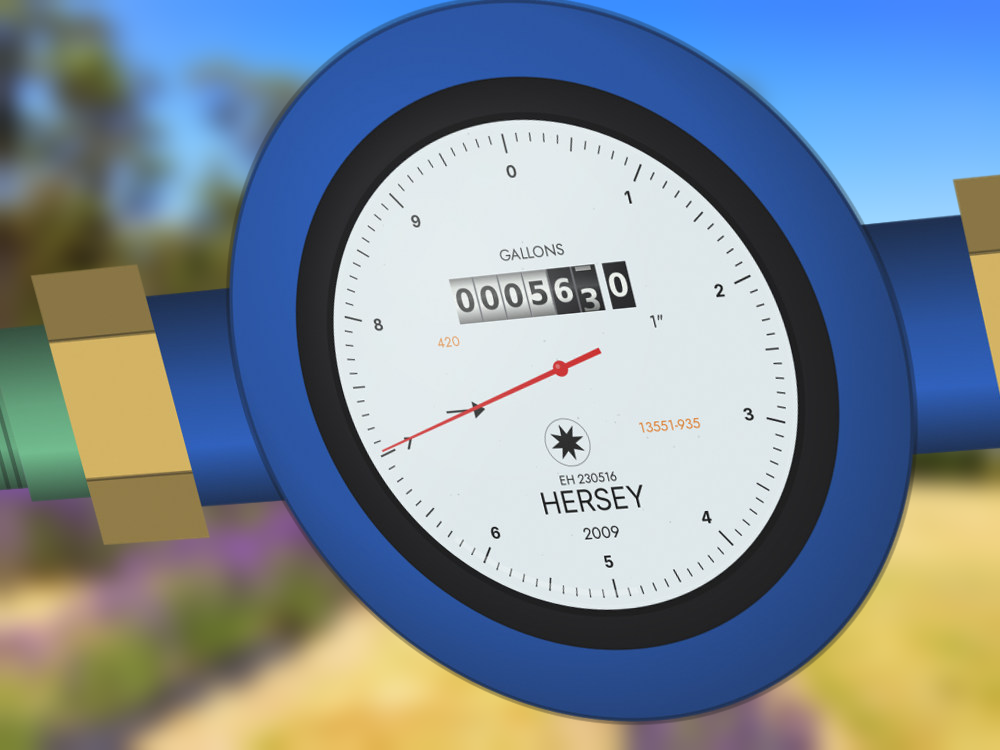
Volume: 5627.0 gal
